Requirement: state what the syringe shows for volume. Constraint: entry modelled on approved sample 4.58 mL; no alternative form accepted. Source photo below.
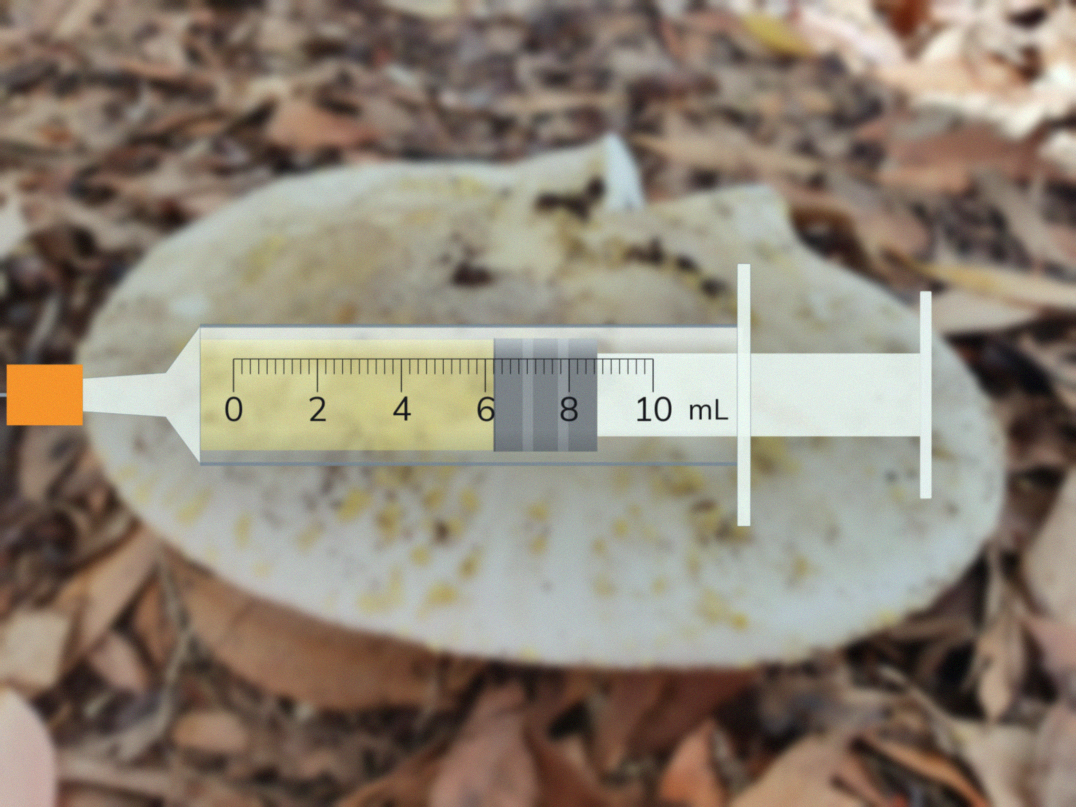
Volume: 6.2 mL
